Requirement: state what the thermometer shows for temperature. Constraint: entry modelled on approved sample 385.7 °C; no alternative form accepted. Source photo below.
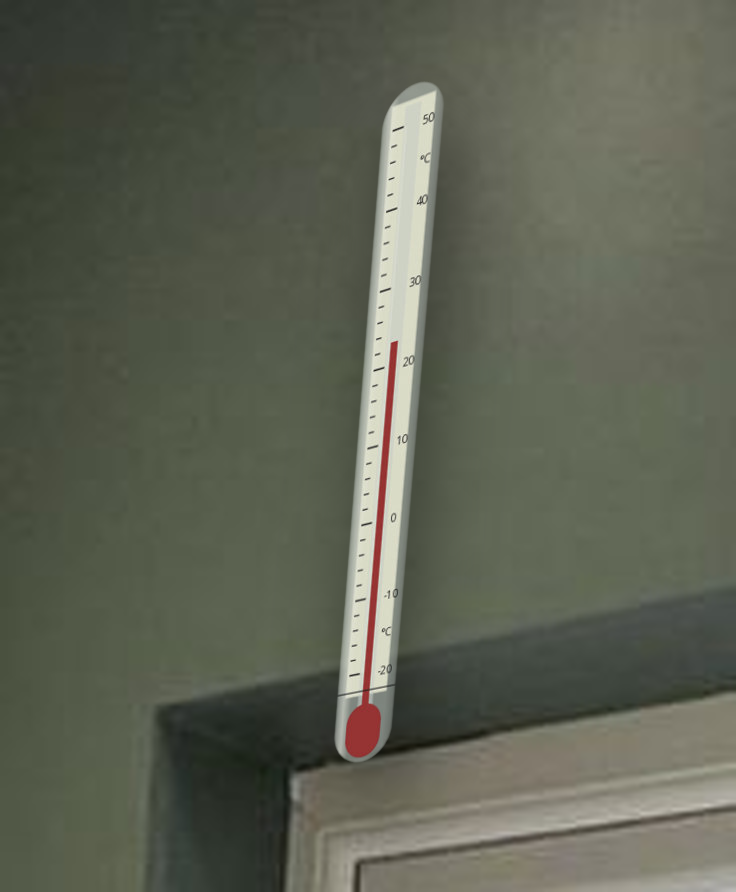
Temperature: 23 °C
